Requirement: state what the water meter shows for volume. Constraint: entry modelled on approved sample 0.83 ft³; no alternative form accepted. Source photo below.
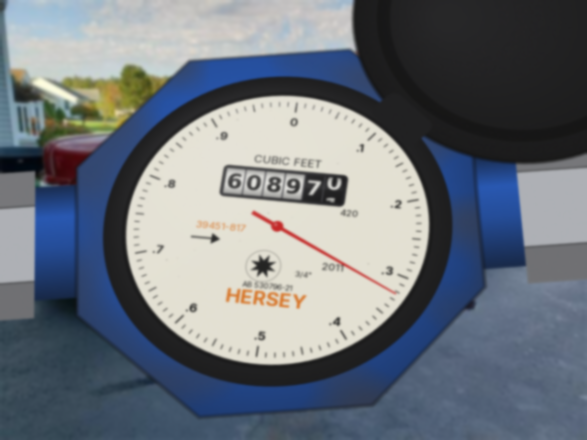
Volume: 608970.32 ft³
